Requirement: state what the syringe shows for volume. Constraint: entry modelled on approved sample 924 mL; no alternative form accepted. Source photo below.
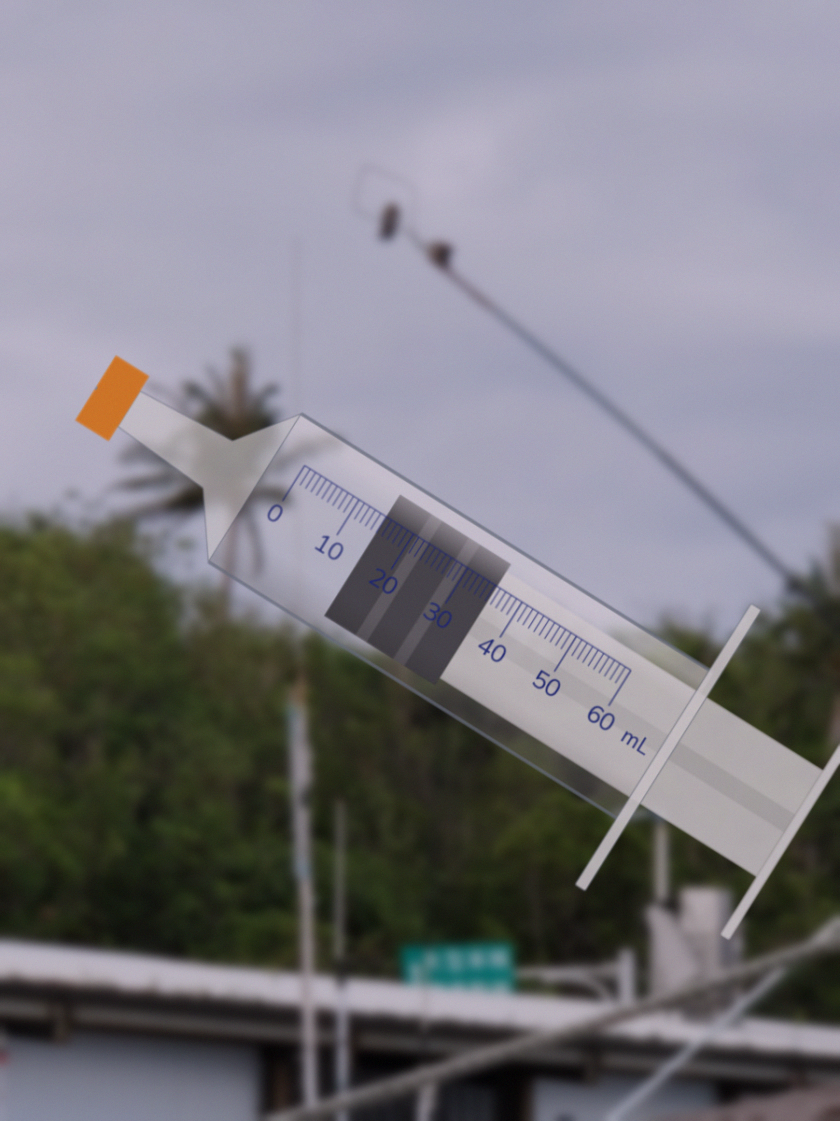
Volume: 15 mL
